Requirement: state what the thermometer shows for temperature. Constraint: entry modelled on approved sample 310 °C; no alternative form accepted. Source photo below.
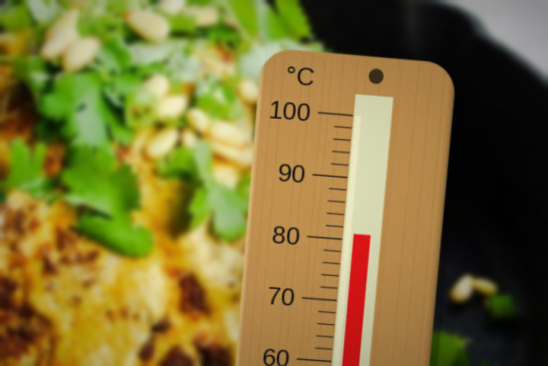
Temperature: 81 °C
